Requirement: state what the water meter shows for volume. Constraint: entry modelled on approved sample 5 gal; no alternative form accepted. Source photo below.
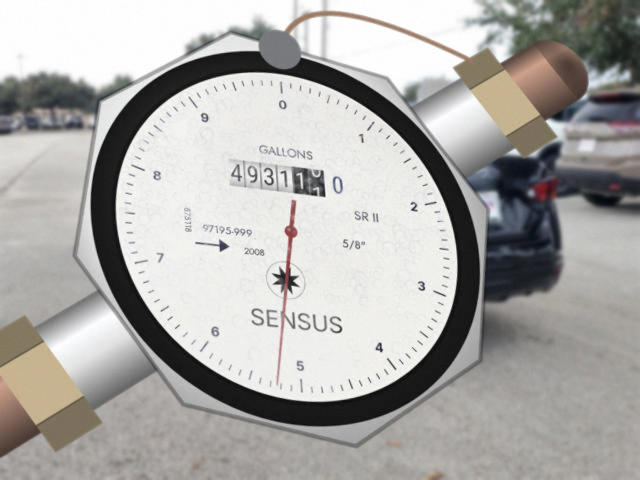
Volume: 4931105.2 gal
